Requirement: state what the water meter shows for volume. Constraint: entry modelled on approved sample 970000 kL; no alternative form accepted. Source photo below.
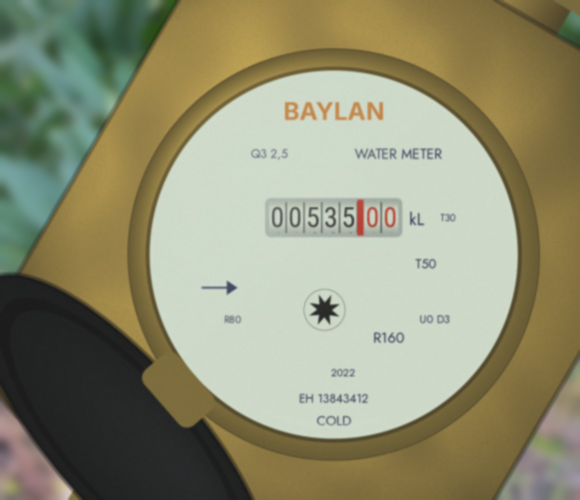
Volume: 535.00 kL
